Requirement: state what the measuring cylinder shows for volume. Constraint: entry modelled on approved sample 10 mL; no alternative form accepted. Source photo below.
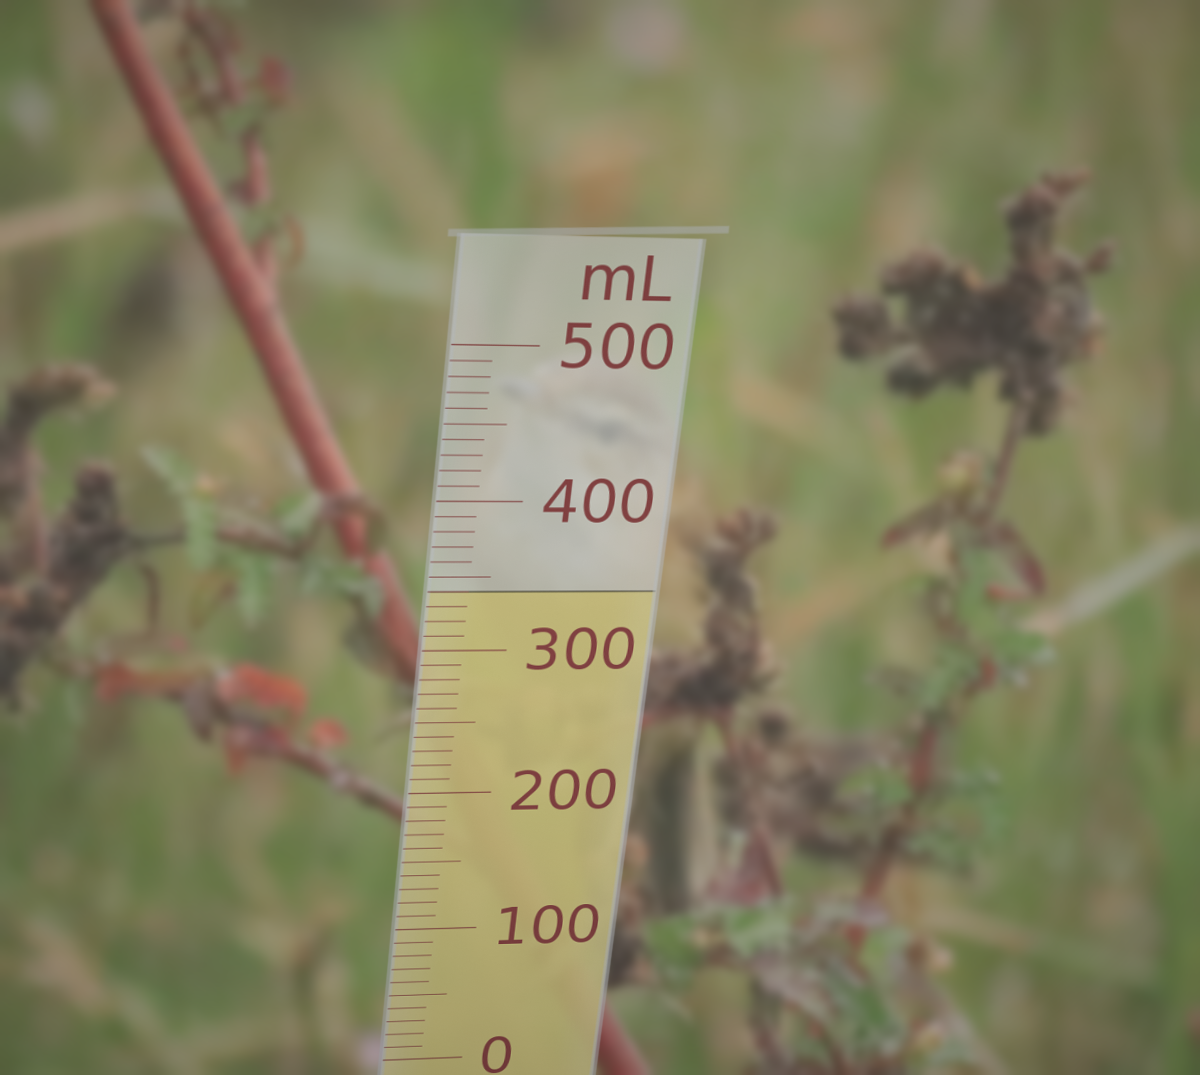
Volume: 340 mL
